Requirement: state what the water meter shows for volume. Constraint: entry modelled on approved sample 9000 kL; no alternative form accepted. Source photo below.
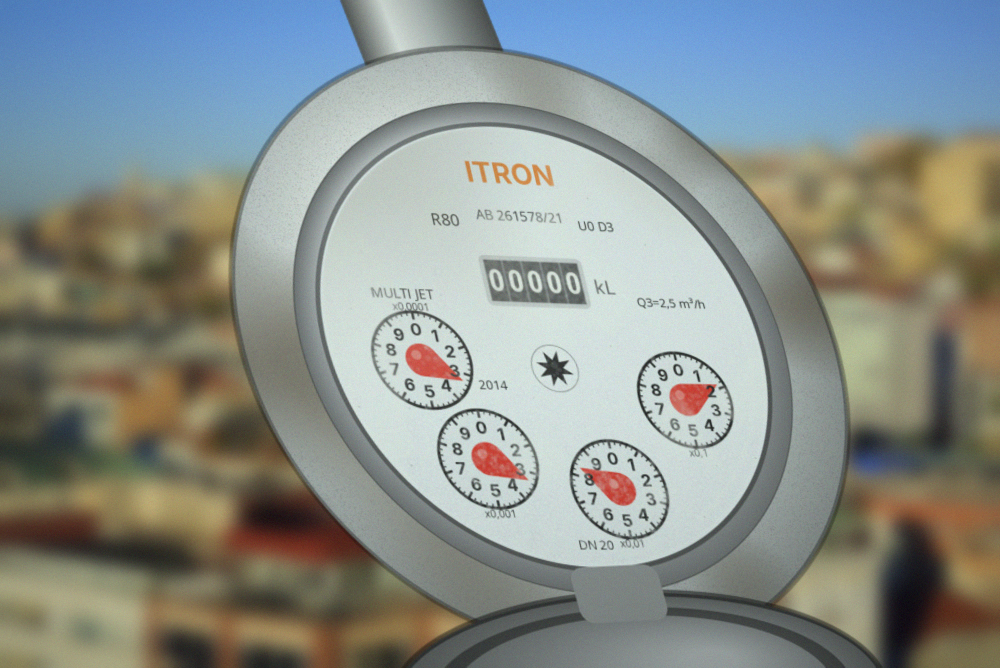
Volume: 0.1833 kL
